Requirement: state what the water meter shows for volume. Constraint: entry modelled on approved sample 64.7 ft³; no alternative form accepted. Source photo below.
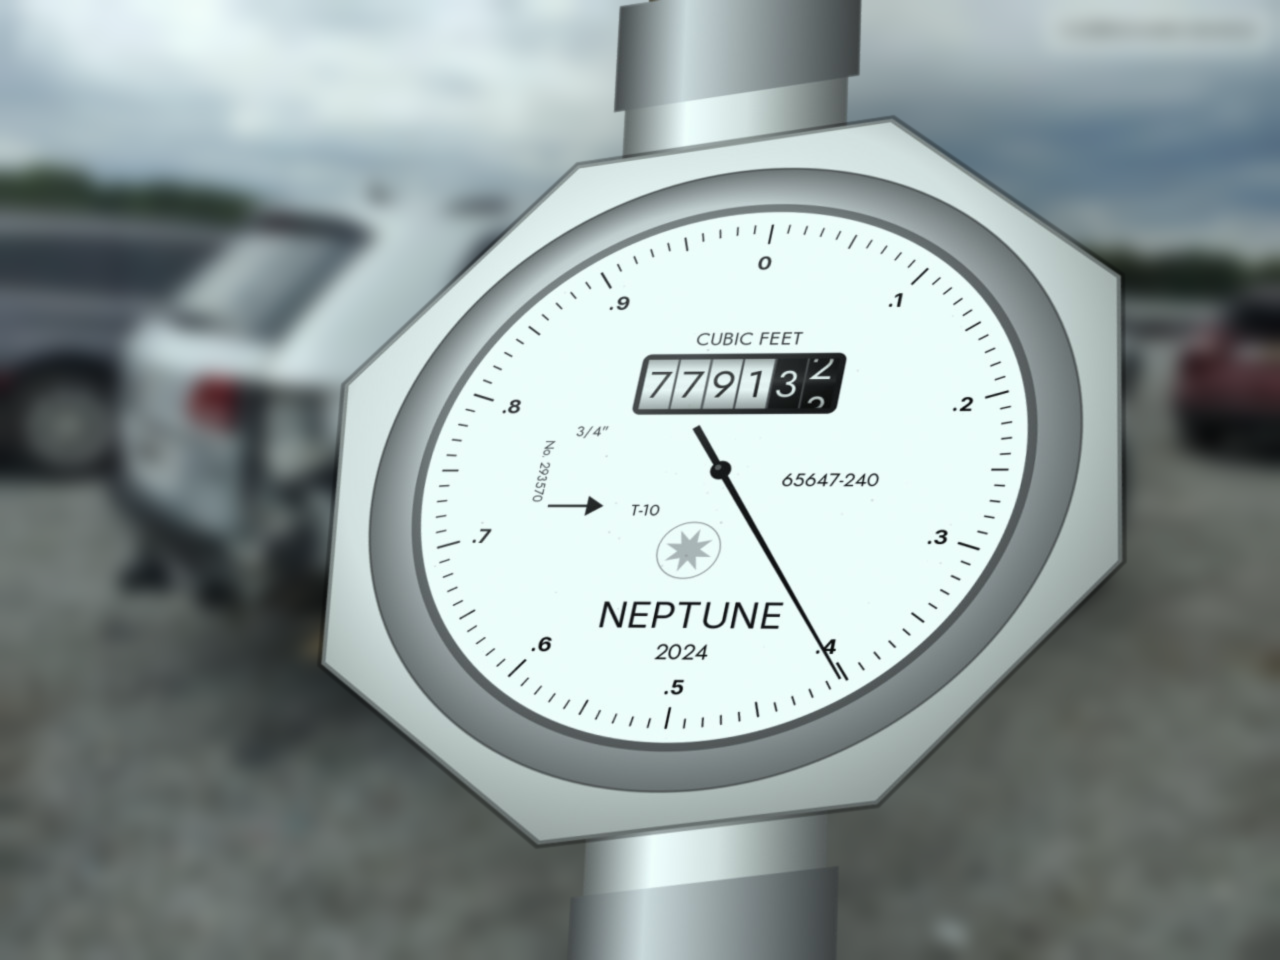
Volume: 779132.40 ft³
